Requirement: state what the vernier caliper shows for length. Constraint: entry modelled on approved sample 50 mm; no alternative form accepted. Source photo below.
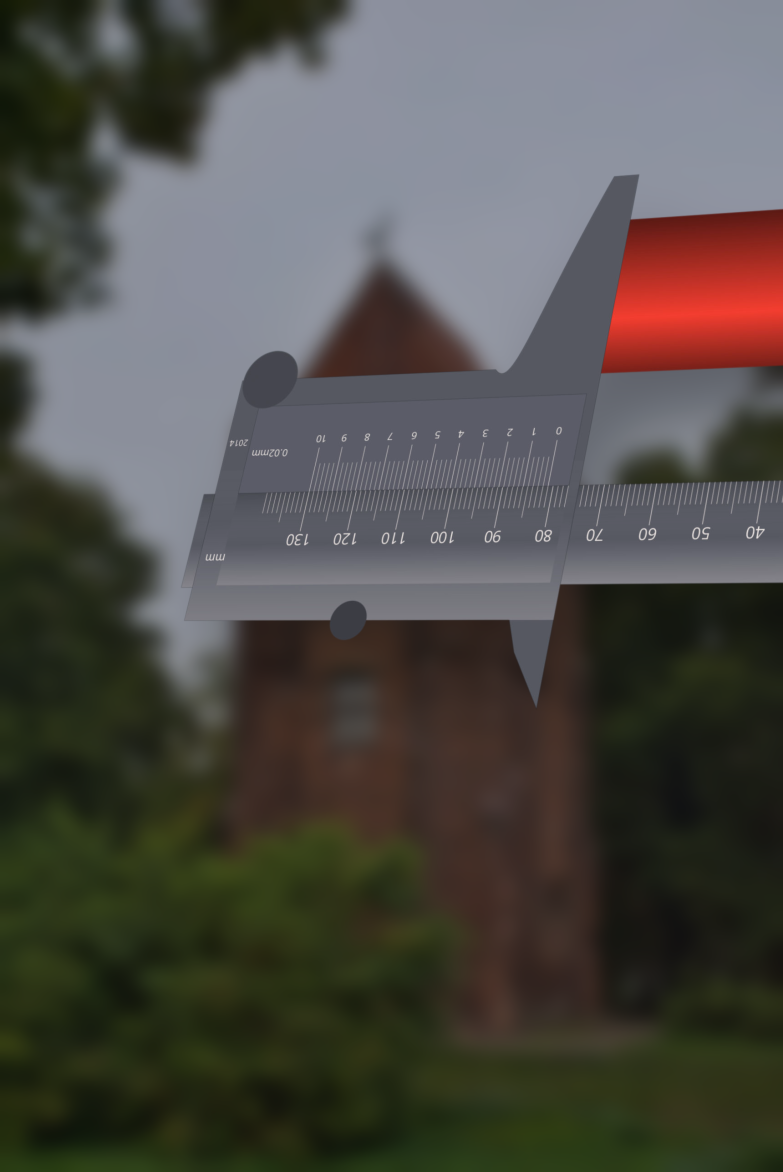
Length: 81.0 mm
